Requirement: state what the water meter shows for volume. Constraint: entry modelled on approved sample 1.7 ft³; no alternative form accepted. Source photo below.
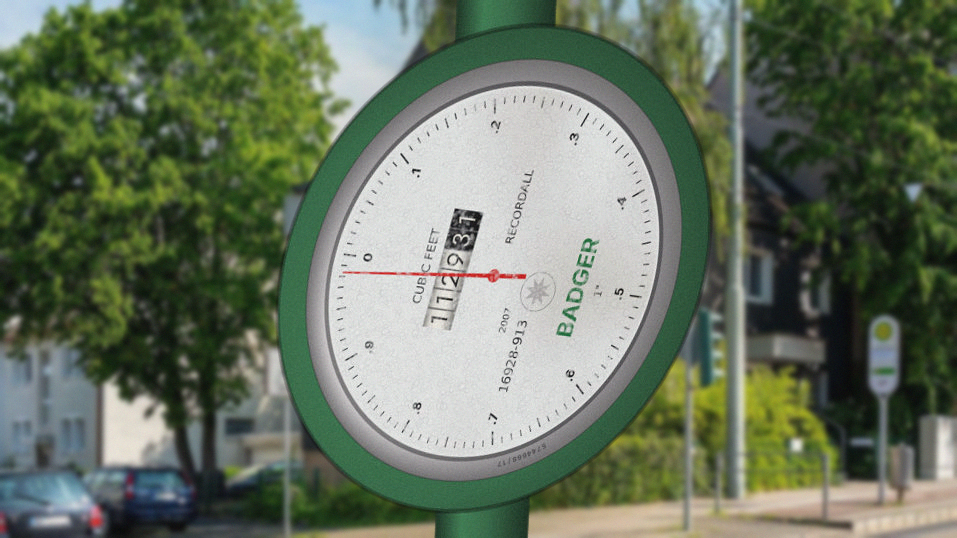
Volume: 112930.98 ft³
